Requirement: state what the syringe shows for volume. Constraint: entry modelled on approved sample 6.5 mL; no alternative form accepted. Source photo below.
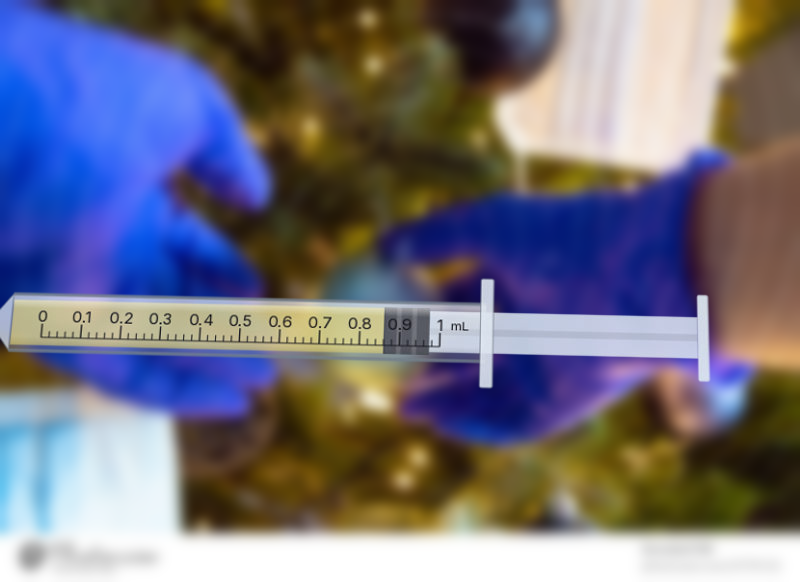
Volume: 0.86 mL
